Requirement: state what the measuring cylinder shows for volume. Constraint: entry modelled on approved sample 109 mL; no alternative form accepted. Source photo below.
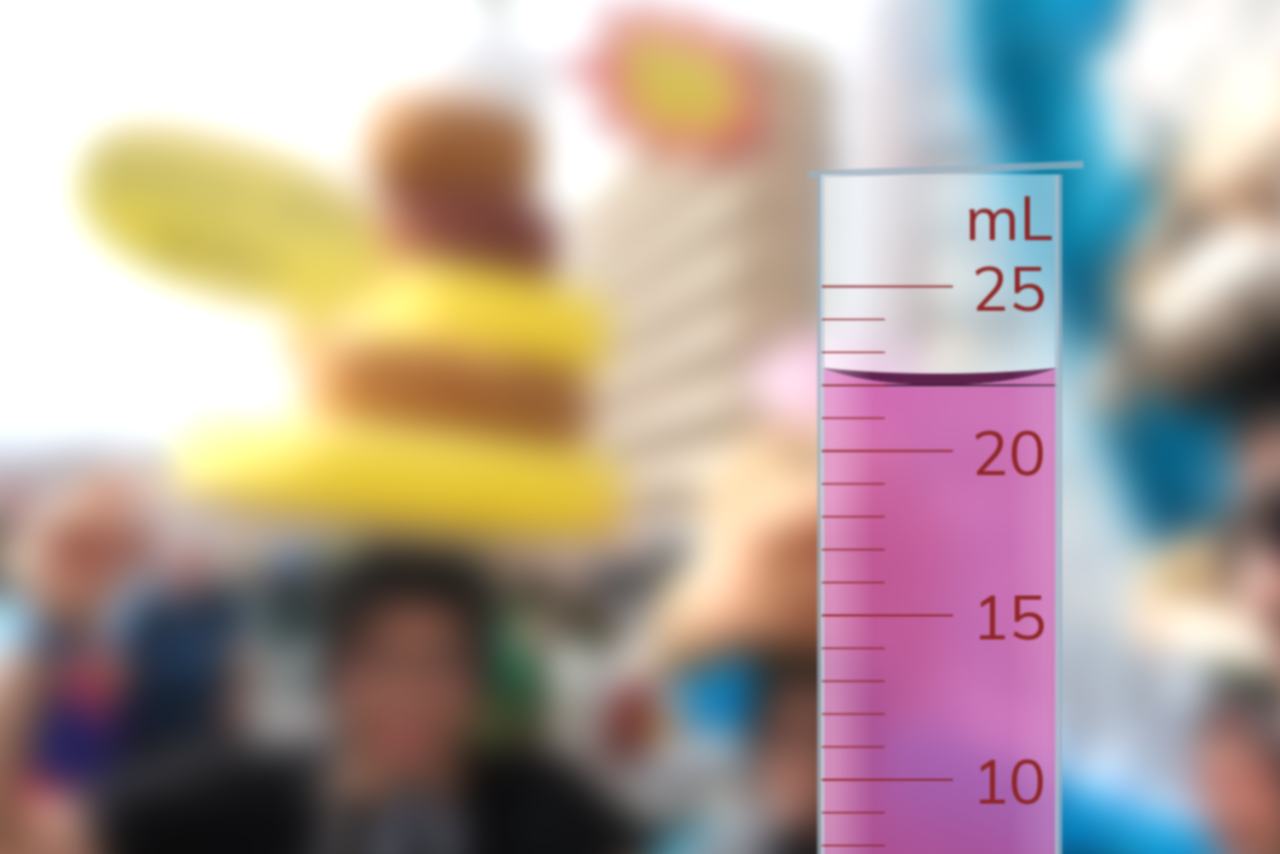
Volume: 22 mL
